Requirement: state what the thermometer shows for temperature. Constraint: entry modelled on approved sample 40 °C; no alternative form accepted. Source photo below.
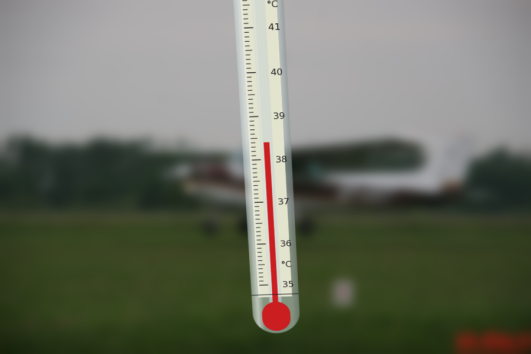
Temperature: 38.4 °C
